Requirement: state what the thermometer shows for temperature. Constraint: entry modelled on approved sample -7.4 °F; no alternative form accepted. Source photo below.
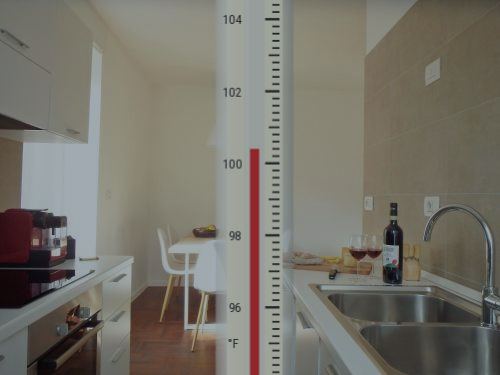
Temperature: 100.4 °F
